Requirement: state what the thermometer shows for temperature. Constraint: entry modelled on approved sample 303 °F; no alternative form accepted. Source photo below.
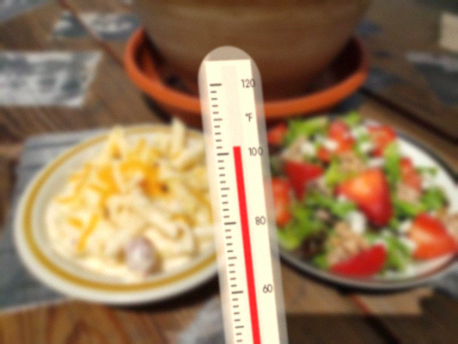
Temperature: 102 °F
